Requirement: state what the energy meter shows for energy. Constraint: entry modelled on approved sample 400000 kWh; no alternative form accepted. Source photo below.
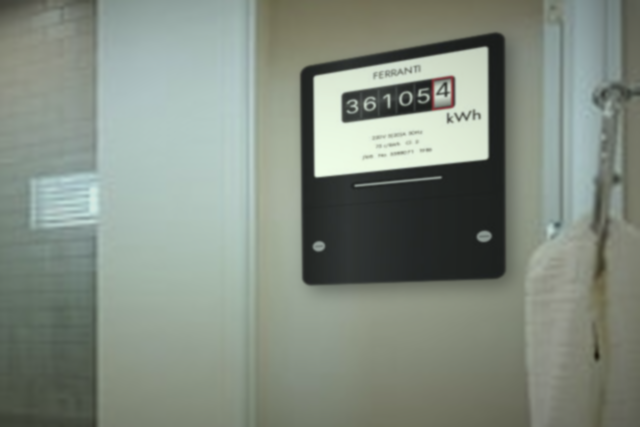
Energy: 36105.4 kWh
